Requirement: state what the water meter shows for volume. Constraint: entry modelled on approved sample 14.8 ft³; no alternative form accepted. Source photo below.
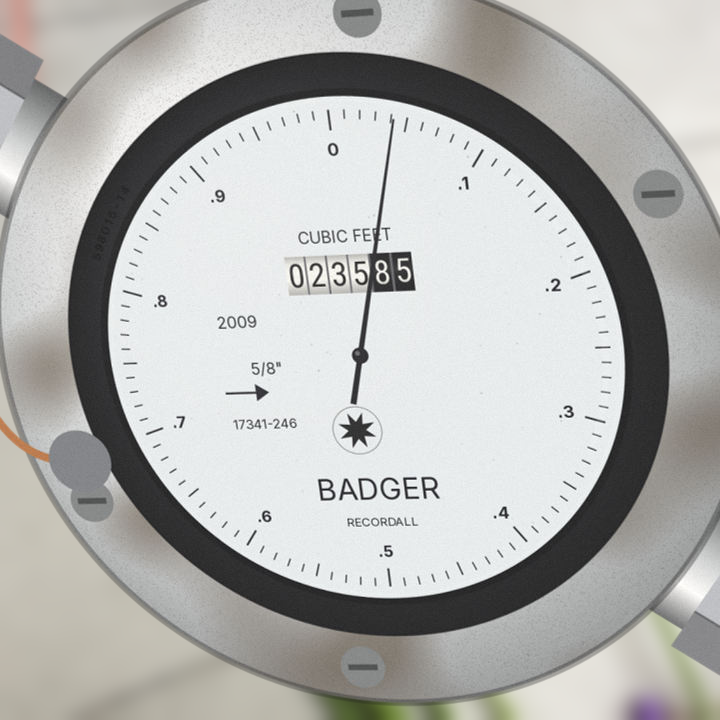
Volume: 23585.04 ft³
